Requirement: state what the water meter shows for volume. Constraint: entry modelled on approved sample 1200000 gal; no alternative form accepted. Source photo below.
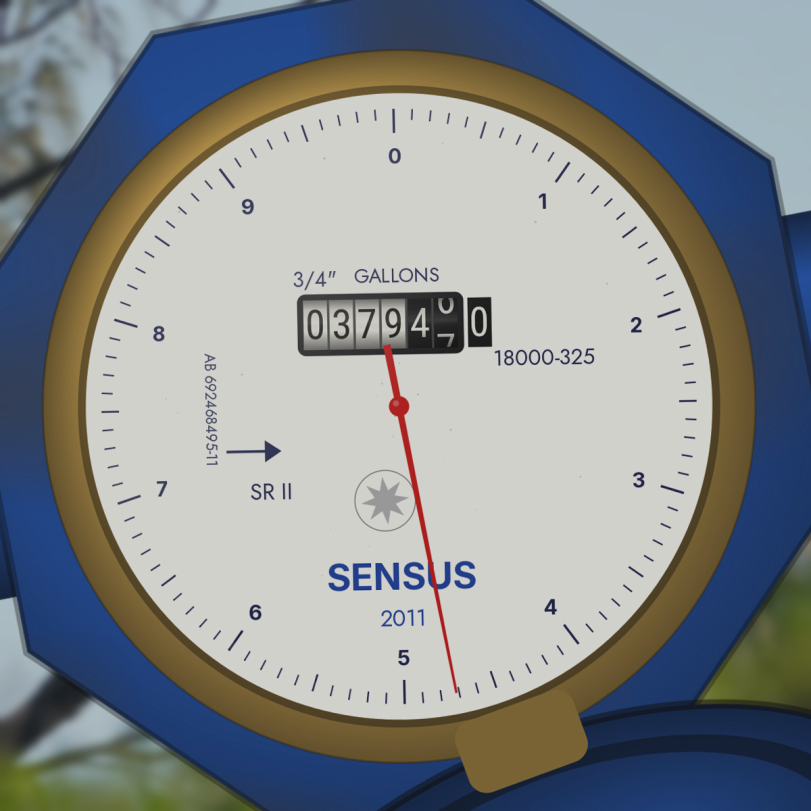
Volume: 379464.7 gal
